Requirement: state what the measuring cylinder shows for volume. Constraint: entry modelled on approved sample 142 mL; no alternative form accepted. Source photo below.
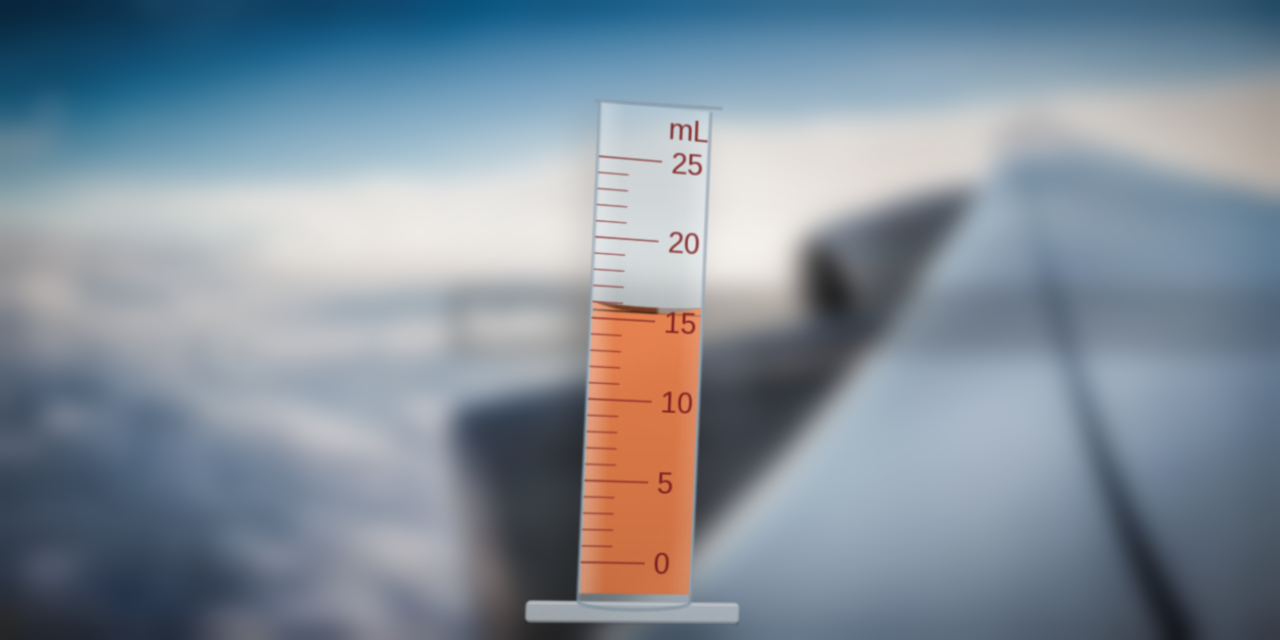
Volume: 15.5 mL
